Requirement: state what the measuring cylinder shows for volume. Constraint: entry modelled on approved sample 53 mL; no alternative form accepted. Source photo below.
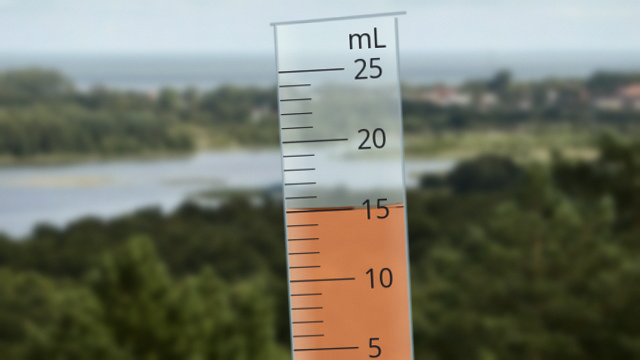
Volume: 15 mL
